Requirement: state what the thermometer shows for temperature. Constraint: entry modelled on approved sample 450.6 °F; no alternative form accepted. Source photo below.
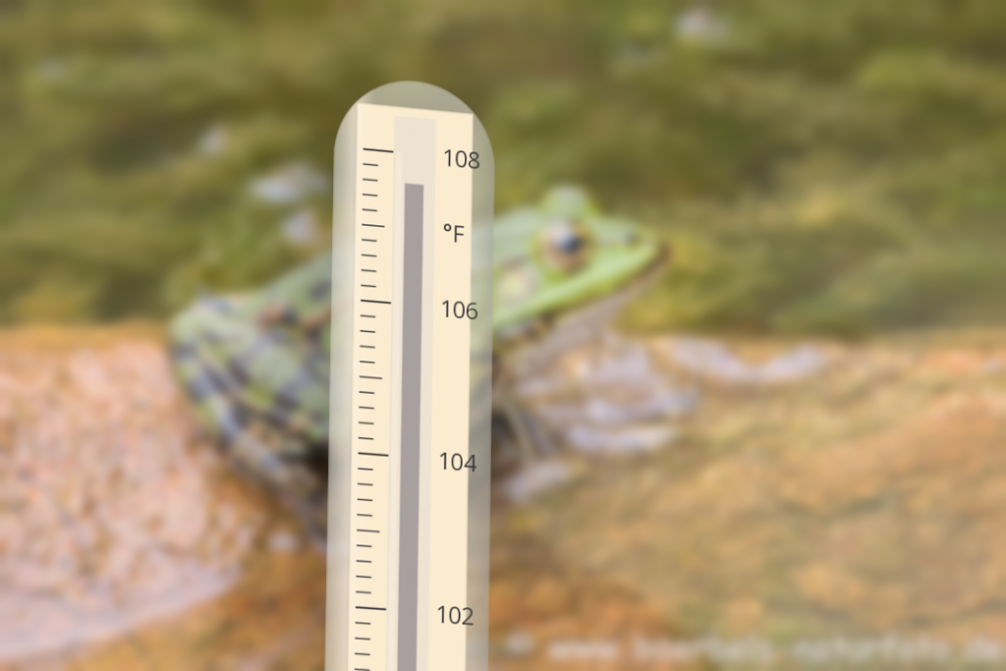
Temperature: 107.6 °F
